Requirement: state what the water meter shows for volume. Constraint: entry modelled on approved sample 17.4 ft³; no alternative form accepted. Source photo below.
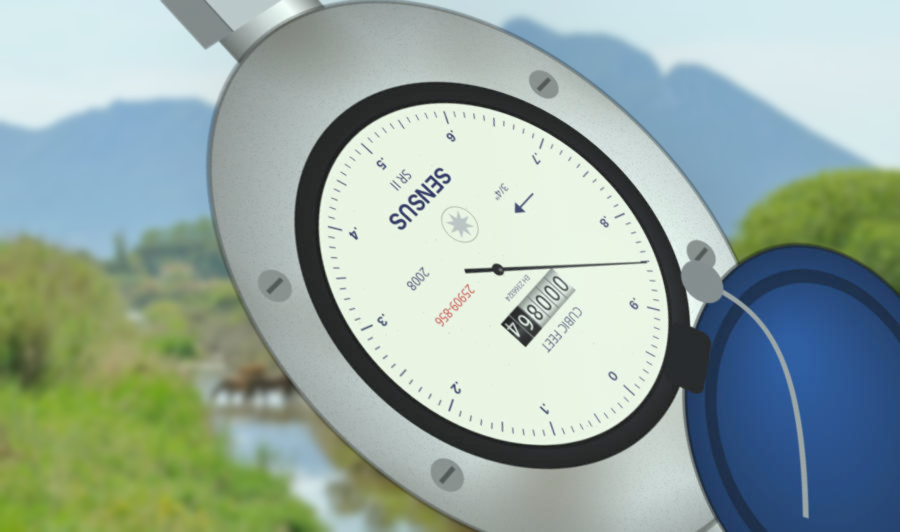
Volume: 863.85 ft³
